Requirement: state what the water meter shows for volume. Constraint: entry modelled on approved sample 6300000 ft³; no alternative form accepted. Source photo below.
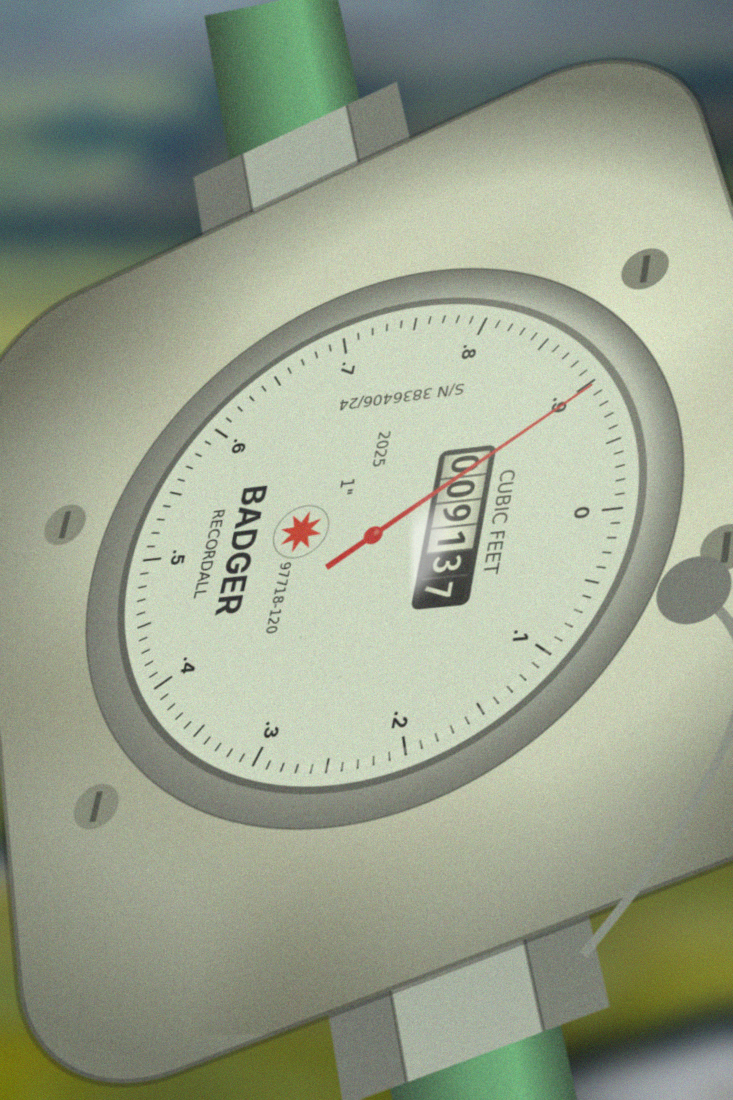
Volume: 9136.90 ft³
